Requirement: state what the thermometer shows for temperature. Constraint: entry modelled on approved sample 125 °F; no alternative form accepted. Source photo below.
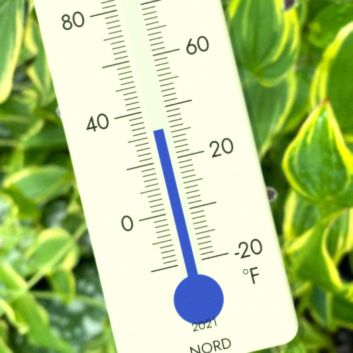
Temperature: 32 °F
